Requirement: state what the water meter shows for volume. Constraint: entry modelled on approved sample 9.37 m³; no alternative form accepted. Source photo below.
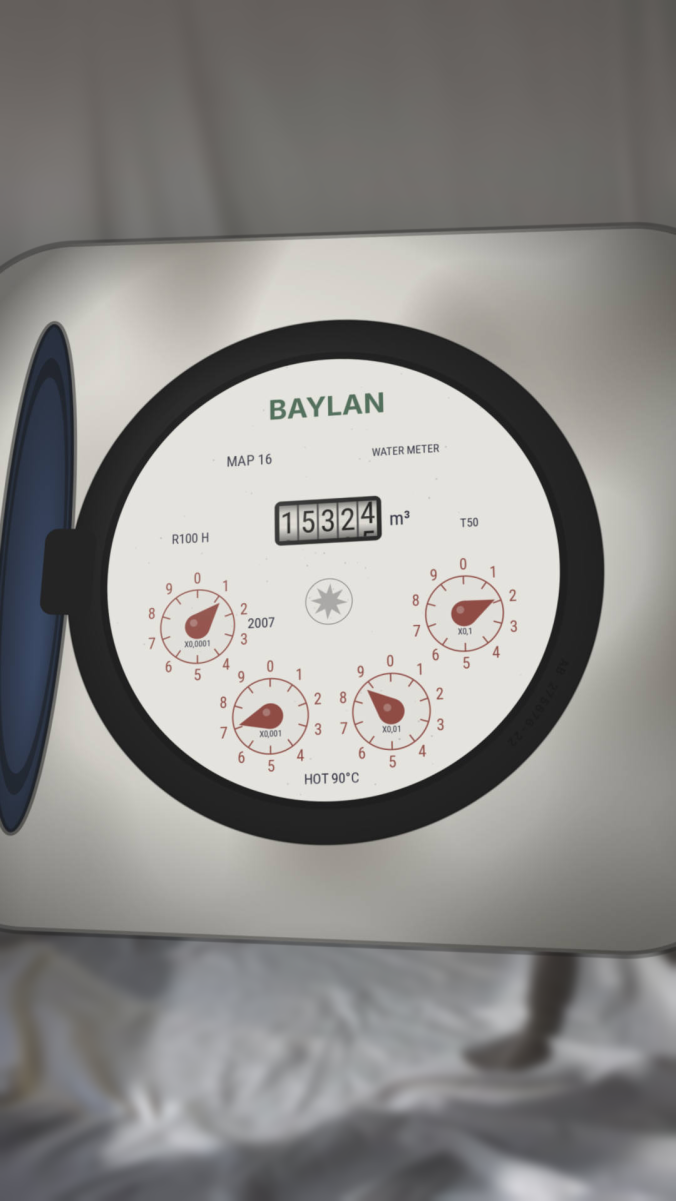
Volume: 15324.1871 m³
